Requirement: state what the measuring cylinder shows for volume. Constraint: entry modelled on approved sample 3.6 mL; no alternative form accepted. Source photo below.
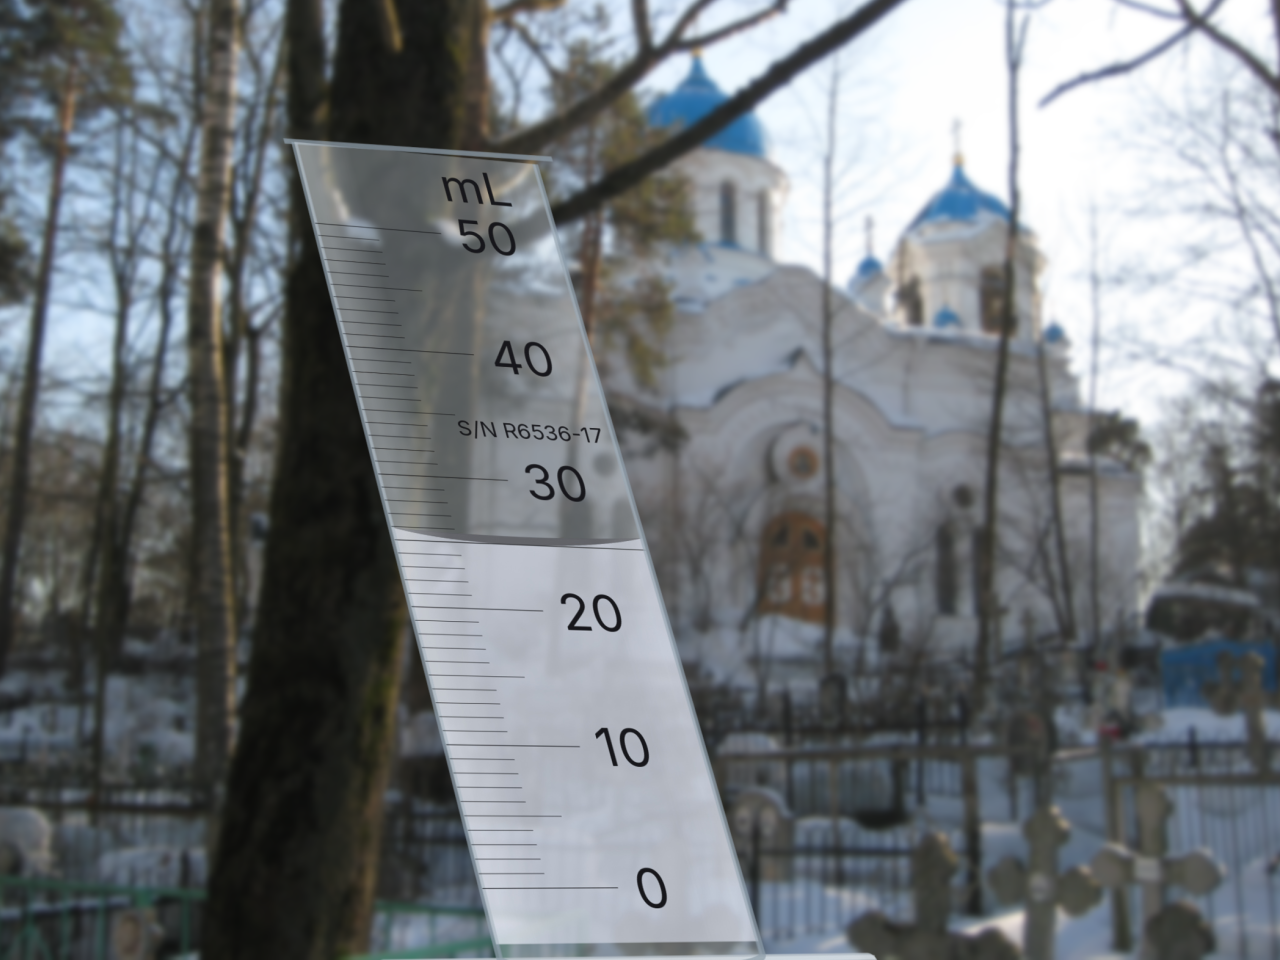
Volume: 25 mL
